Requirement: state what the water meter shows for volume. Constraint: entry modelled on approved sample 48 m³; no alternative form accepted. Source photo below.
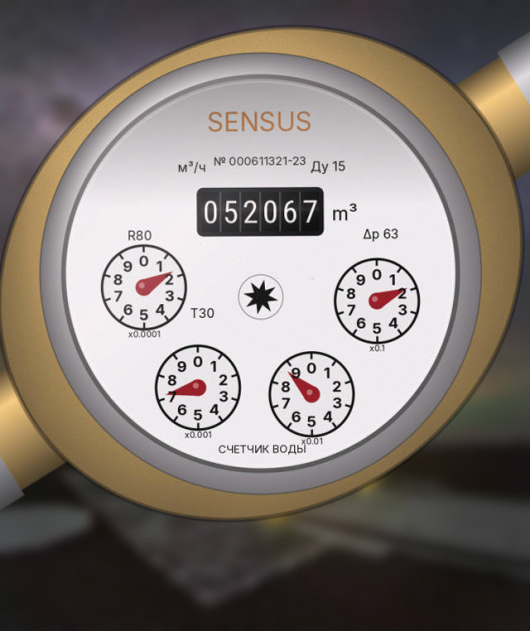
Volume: 52067.1871 m³
